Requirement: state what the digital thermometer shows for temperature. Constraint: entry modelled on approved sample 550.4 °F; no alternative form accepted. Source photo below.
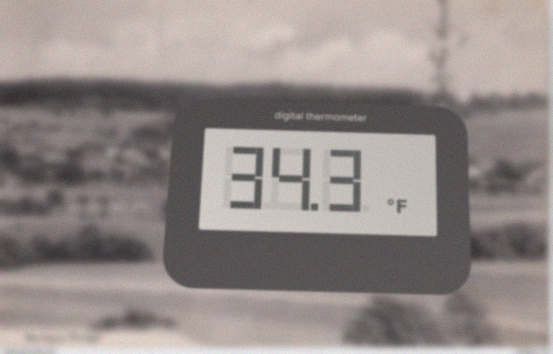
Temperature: 34.3 °F
